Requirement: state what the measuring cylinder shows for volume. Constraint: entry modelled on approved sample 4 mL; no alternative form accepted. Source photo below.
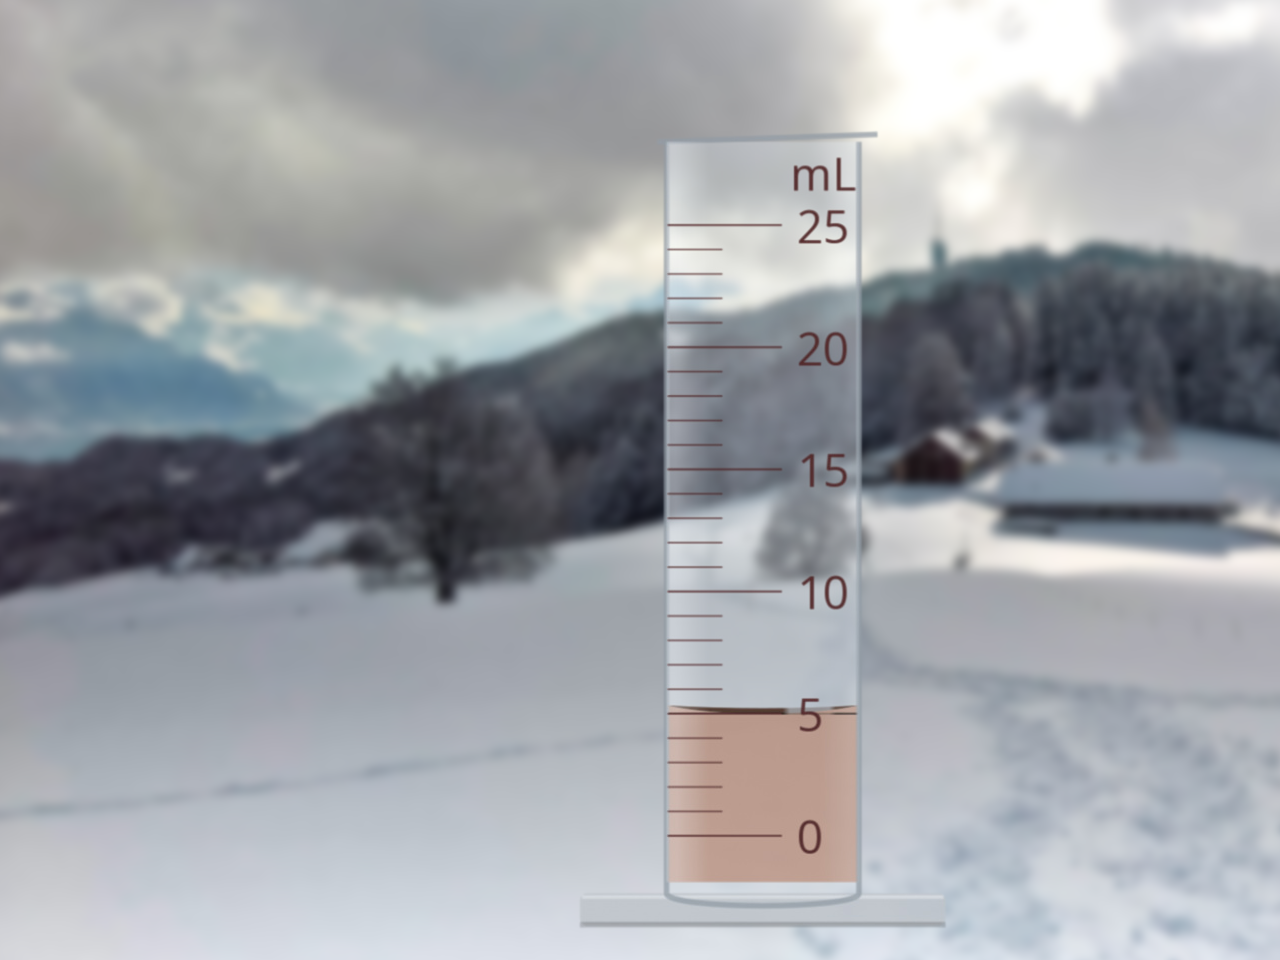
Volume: 5 mL
